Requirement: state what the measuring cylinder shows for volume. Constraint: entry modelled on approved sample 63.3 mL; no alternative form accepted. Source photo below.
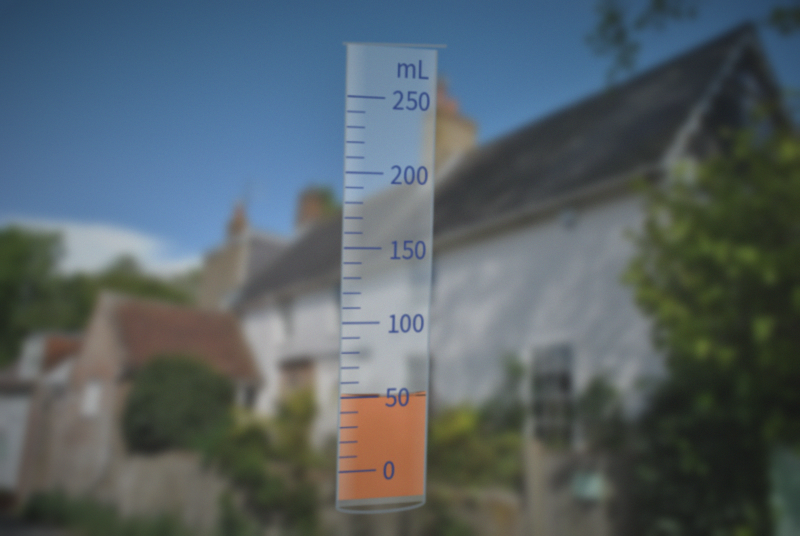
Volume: 50 mL
